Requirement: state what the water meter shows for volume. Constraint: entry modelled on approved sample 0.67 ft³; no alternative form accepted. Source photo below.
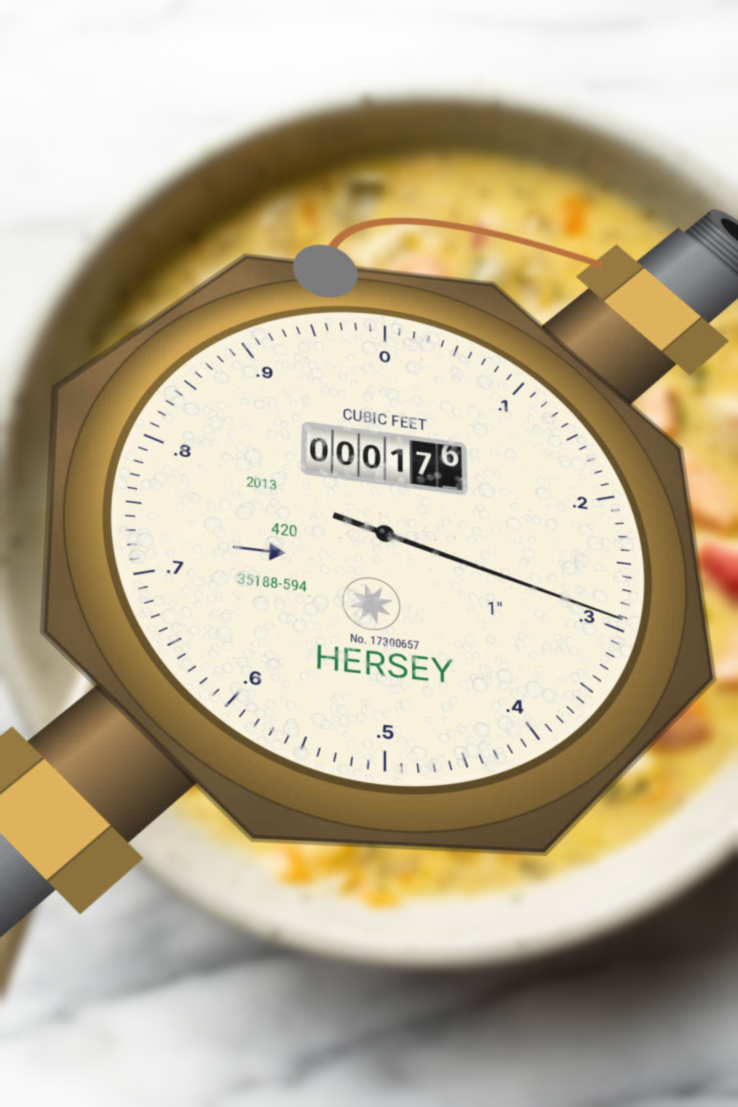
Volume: 176.29 ft³
